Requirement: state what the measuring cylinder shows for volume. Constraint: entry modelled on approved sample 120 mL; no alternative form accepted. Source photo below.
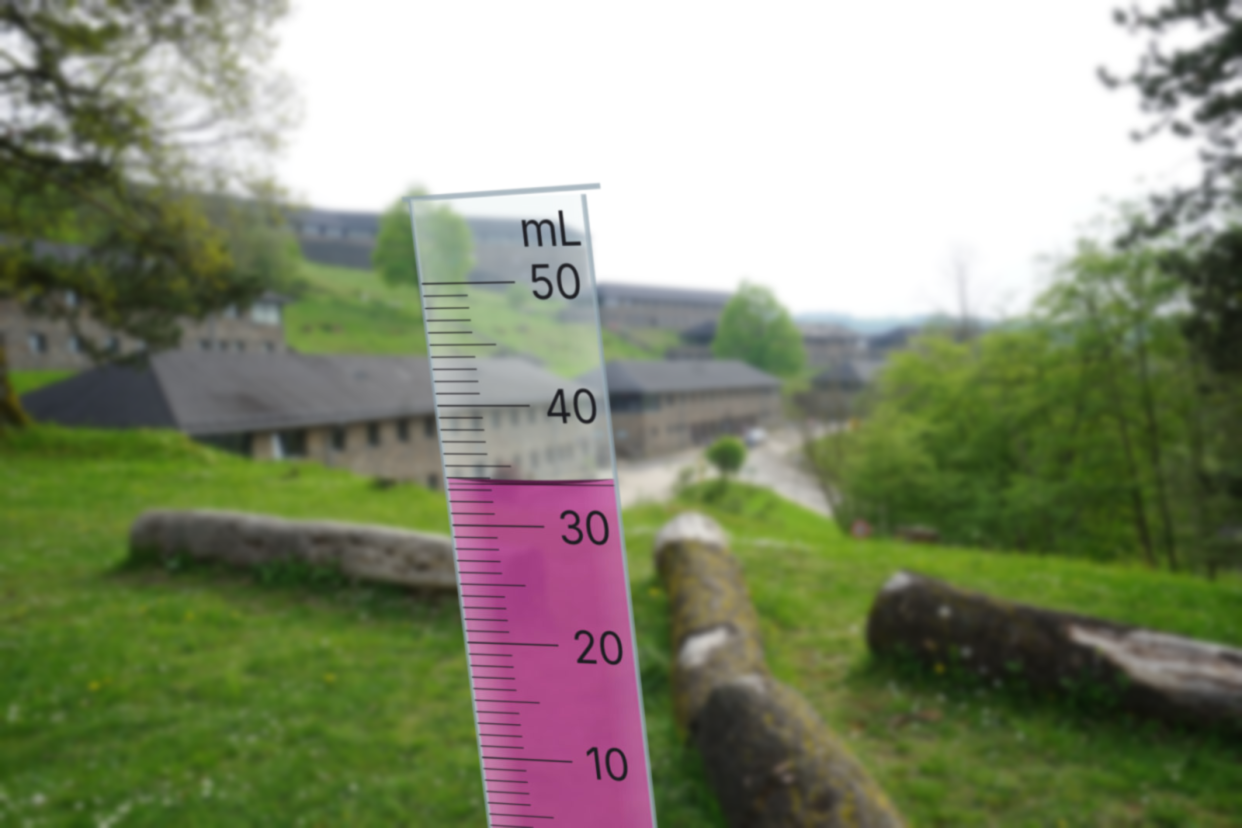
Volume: 33.5 mL
